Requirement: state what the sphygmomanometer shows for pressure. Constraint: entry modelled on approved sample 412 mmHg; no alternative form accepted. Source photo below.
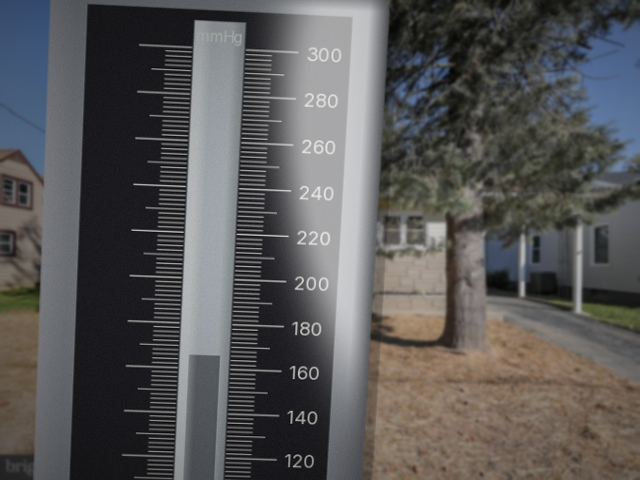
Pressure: 166 mmHg
